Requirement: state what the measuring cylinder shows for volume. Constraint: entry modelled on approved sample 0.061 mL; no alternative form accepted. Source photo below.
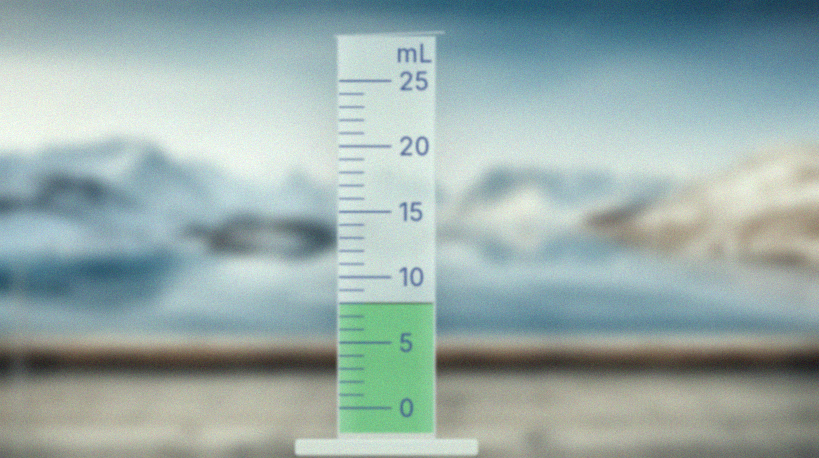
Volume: 8 mL
